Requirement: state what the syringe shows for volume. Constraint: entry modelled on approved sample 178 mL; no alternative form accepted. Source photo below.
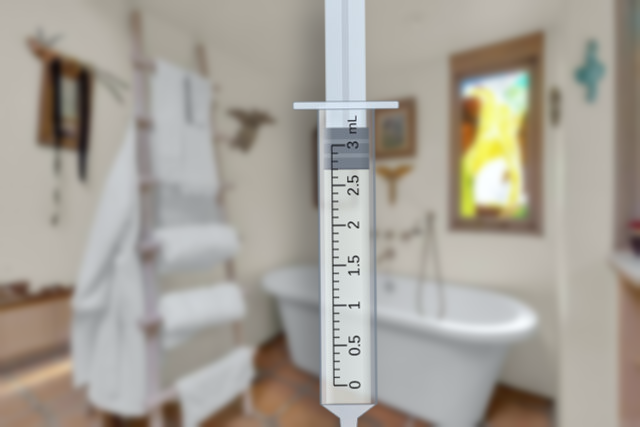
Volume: 2.7 mL
